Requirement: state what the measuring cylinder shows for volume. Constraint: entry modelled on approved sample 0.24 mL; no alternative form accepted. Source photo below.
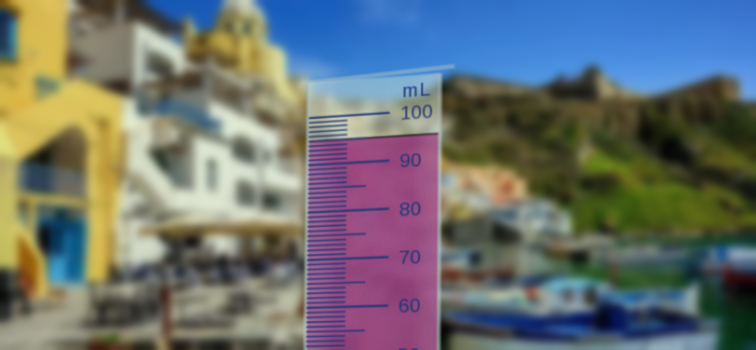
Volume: 95 mL
